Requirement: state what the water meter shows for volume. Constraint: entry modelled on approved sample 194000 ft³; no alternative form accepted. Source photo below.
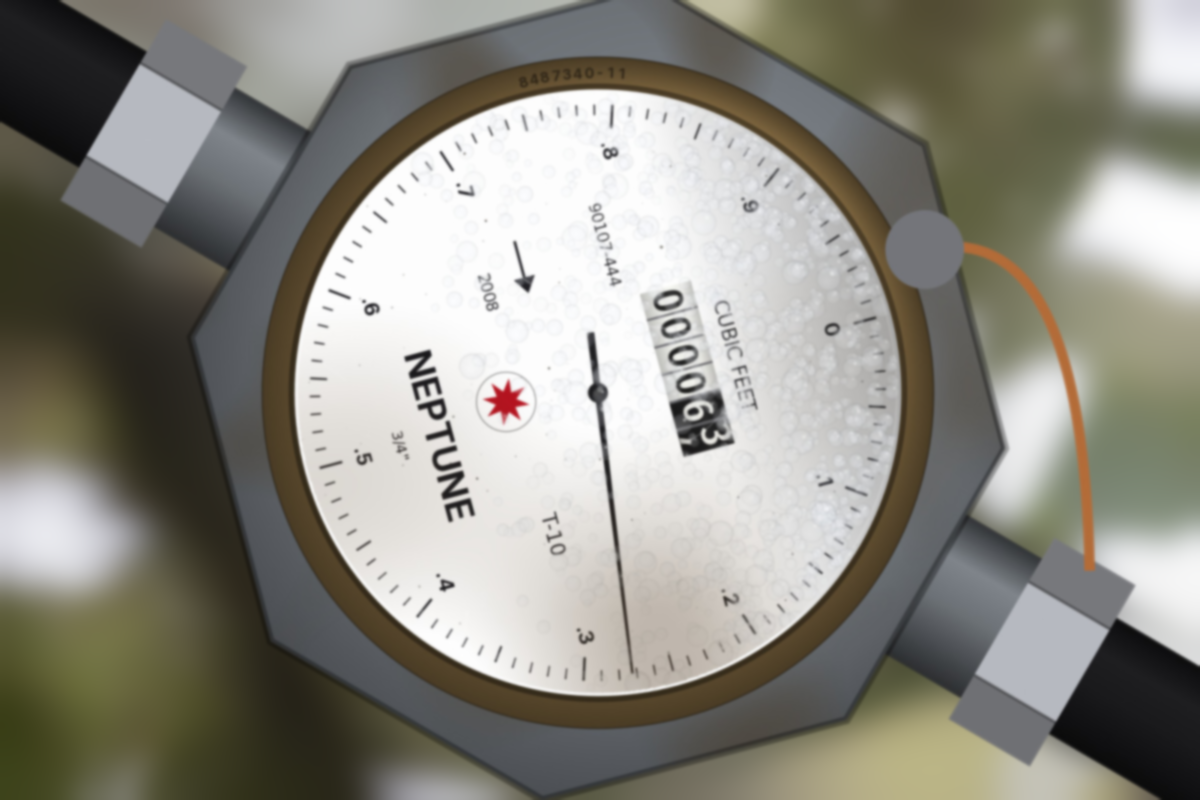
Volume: 63.27 ft³
